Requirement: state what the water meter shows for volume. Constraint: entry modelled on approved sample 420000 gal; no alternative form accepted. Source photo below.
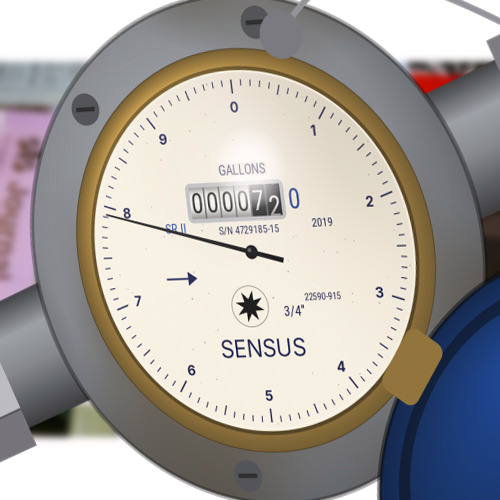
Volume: 717.9 gal
